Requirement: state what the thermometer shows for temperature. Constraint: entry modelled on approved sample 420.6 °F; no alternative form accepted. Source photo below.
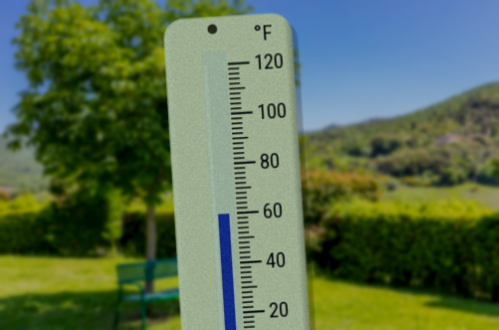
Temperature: 60 °F
